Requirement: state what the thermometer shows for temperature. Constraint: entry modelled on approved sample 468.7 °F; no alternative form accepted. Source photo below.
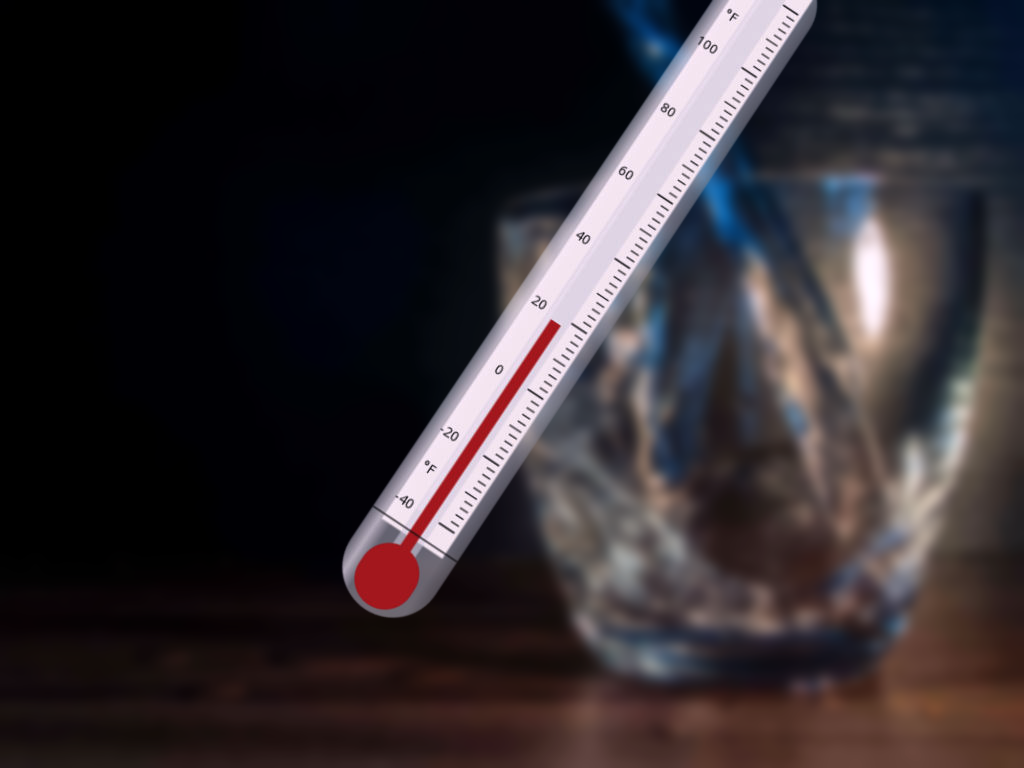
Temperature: 18 °F
